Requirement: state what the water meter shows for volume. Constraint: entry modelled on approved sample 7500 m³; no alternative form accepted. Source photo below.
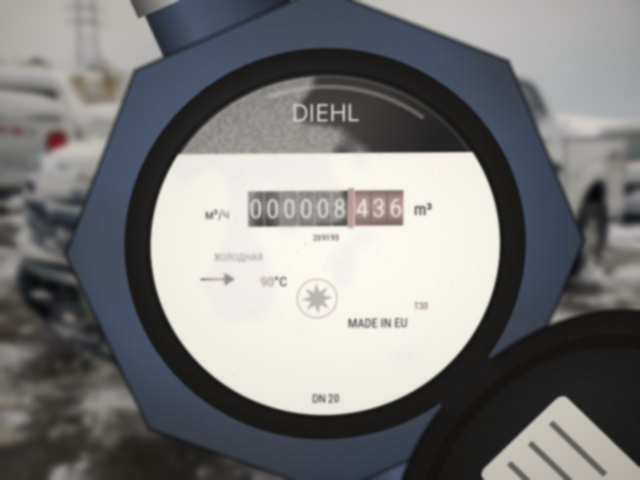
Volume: 8.436 m³
